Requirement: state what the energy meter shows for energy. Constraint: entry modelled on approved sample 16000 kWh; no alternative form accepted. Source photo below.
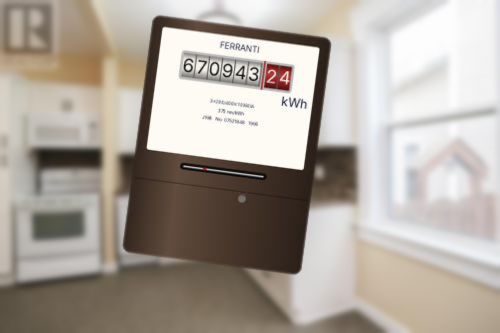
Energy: 670943.24 kWh
